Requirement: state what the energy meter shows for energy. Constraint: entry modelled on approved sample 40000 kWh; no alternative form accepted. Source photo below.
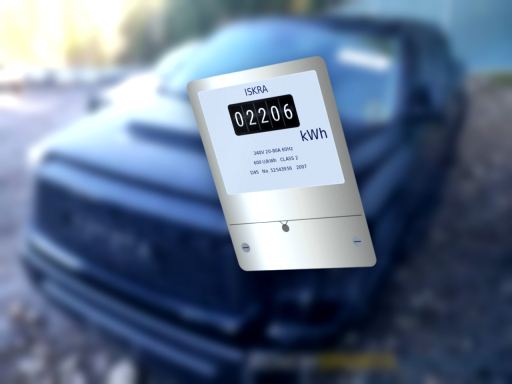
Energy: 2206 kWh
